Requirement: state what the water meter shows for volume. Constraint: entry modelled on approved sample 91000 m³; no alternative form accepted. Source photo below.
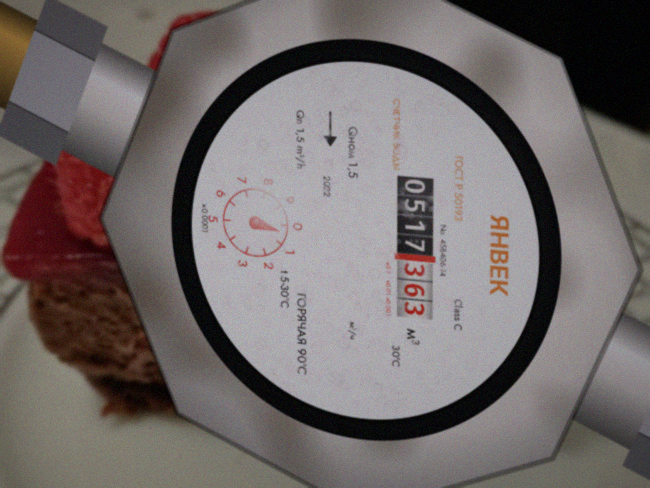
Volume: 517.3630 m³
